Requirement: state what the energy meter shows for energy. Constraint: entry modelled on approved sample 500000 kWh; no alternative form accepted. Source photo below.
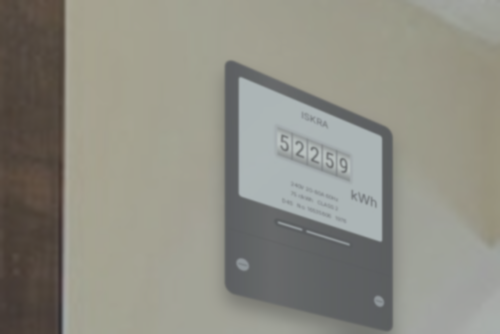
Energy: 52259 kWh
